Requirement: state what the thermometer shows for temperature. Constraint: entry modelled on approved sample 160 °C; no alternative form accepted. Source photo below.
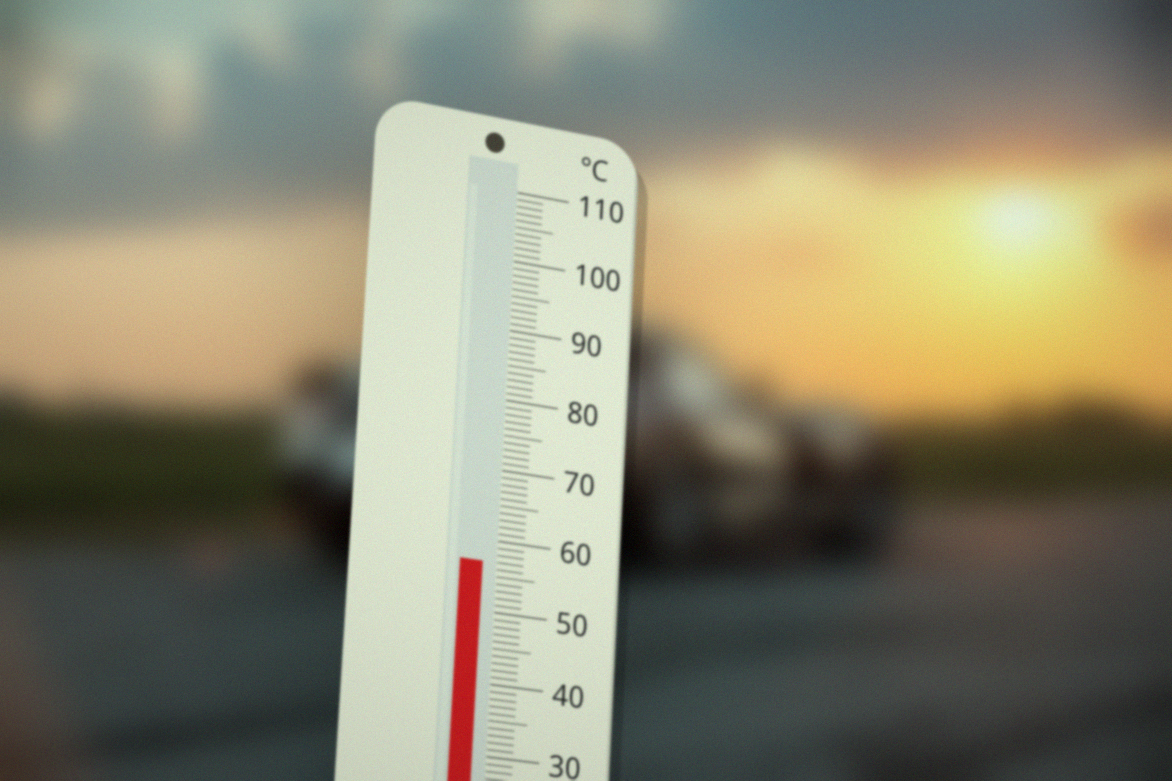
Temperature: 57 °C
